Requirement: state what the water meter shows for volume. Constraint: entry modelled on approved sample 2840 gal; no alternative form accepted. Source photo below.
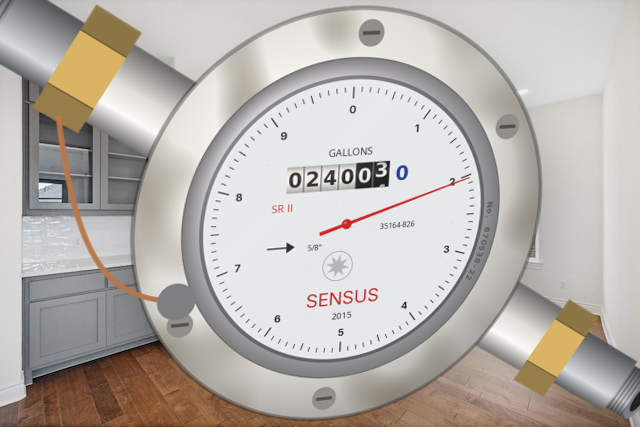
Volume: 240032.0 gal
